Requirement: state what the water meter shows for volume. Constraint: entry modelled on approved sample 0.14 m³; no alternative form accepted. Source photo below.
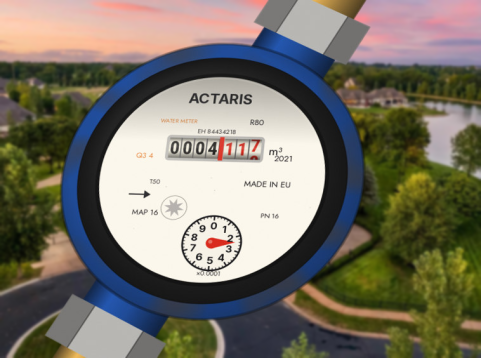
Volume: 4.1172 m³
